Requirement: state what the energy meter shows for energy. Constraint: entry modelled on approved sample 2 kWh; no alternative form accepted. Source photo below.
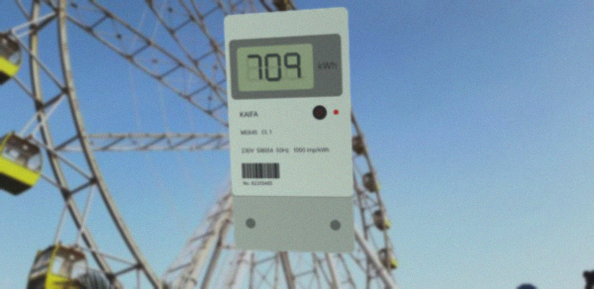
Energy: 709 kWh
